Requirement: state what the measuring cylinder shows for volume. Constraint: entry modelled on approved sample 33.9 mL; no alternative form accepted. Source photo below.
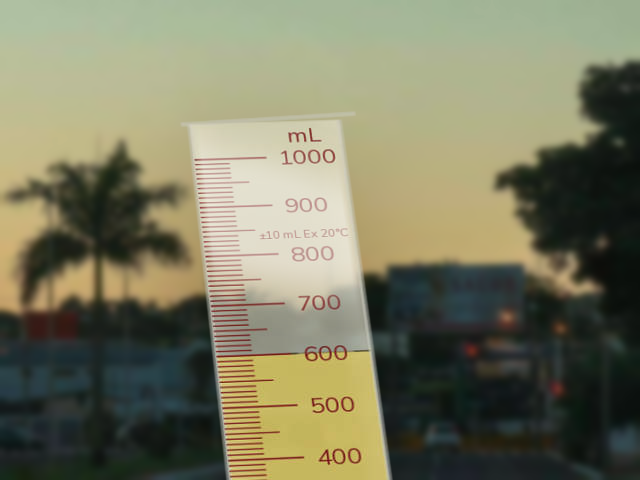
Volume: 600 mL
